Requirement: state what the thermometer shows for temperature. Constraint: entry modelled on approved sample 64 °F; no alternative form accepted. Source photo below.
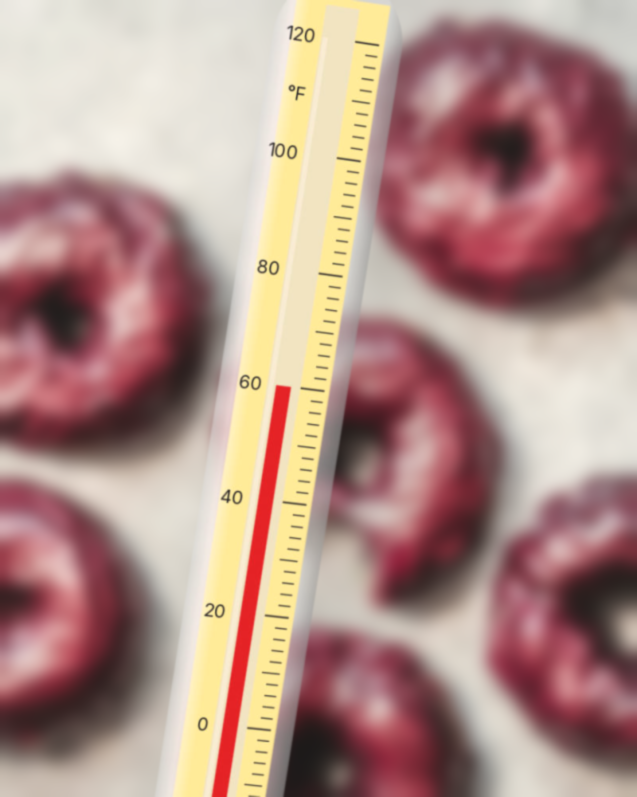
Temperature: 60 °F
